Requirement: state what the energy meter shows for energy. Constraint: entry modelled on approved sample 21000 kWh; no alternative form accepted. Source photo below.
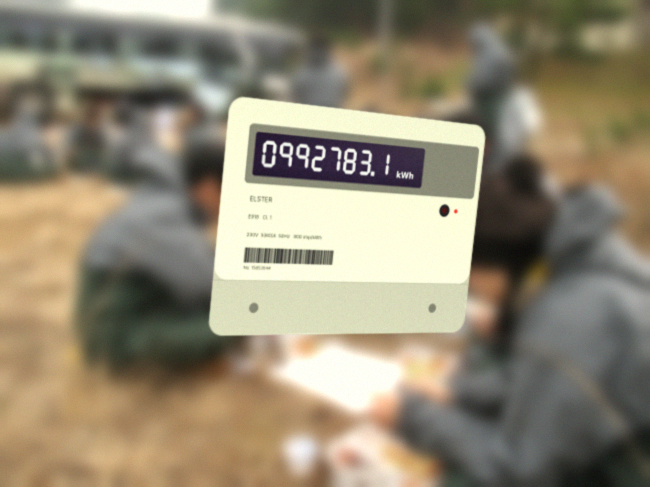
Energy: 992783.1 kWh
